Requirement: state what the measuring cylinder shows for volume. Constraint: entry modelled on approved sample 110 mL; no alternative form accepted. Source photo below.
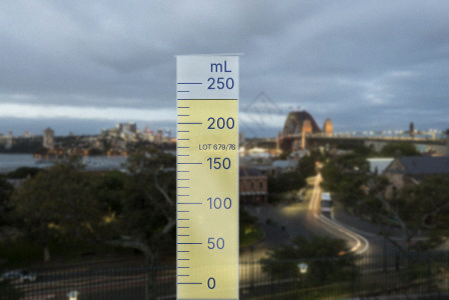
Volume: 230 mL
